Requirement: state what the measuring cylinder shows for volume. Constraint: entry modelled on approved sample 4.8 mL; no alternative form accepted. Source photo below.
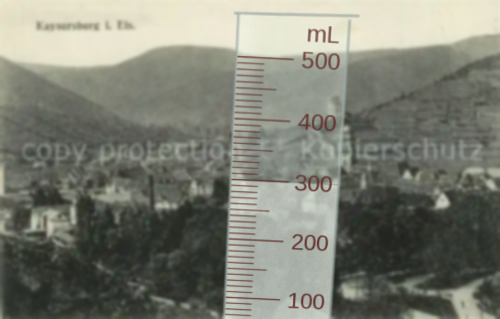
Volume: 300 mL
